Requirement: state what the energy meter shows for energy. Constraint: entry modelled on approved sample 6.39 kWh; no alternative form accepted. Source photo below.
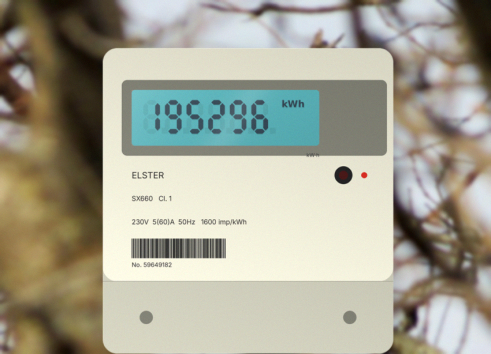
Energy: 195296 kWh
